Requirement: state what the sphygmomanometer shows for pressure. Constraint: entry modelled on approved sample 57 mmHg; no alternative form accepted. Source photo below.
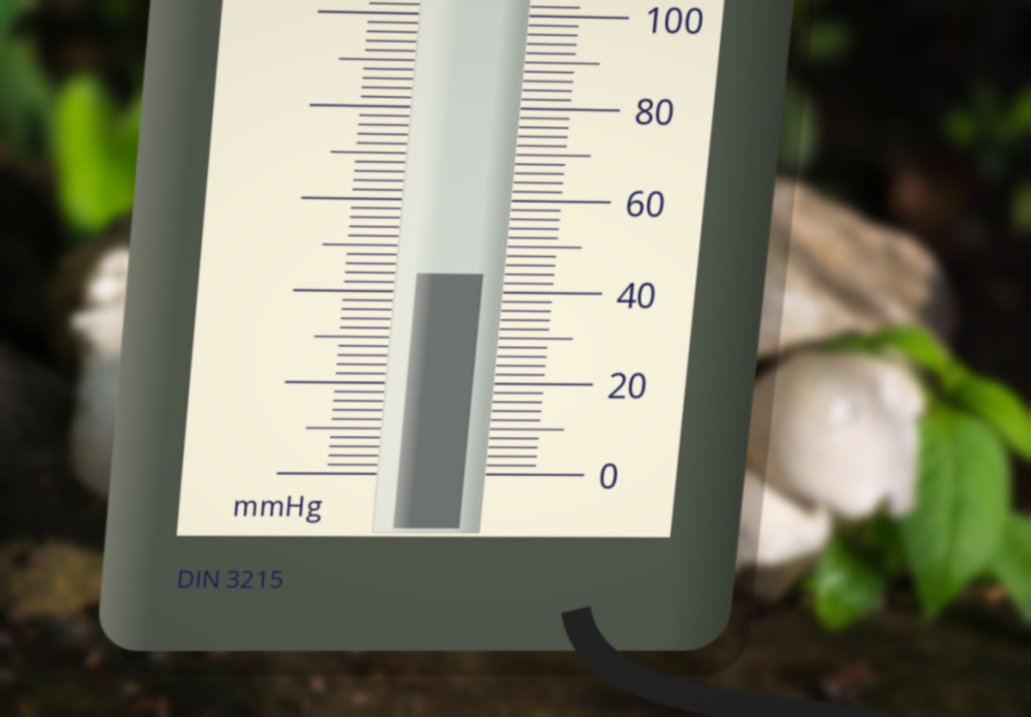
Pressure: 44 mmHg
